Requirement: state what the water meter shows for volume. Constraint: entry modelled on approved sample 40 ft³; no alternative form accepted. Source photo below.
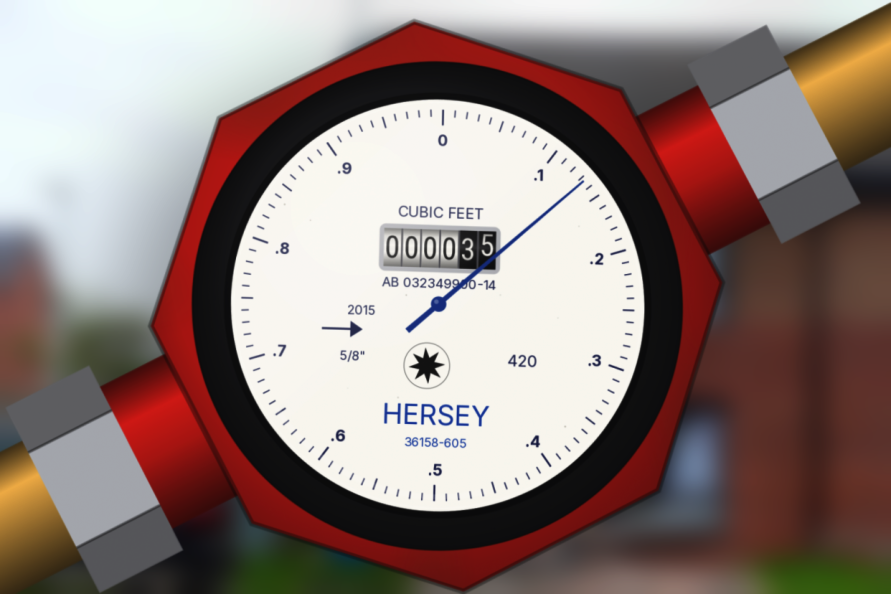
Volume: 35.13 ft³
